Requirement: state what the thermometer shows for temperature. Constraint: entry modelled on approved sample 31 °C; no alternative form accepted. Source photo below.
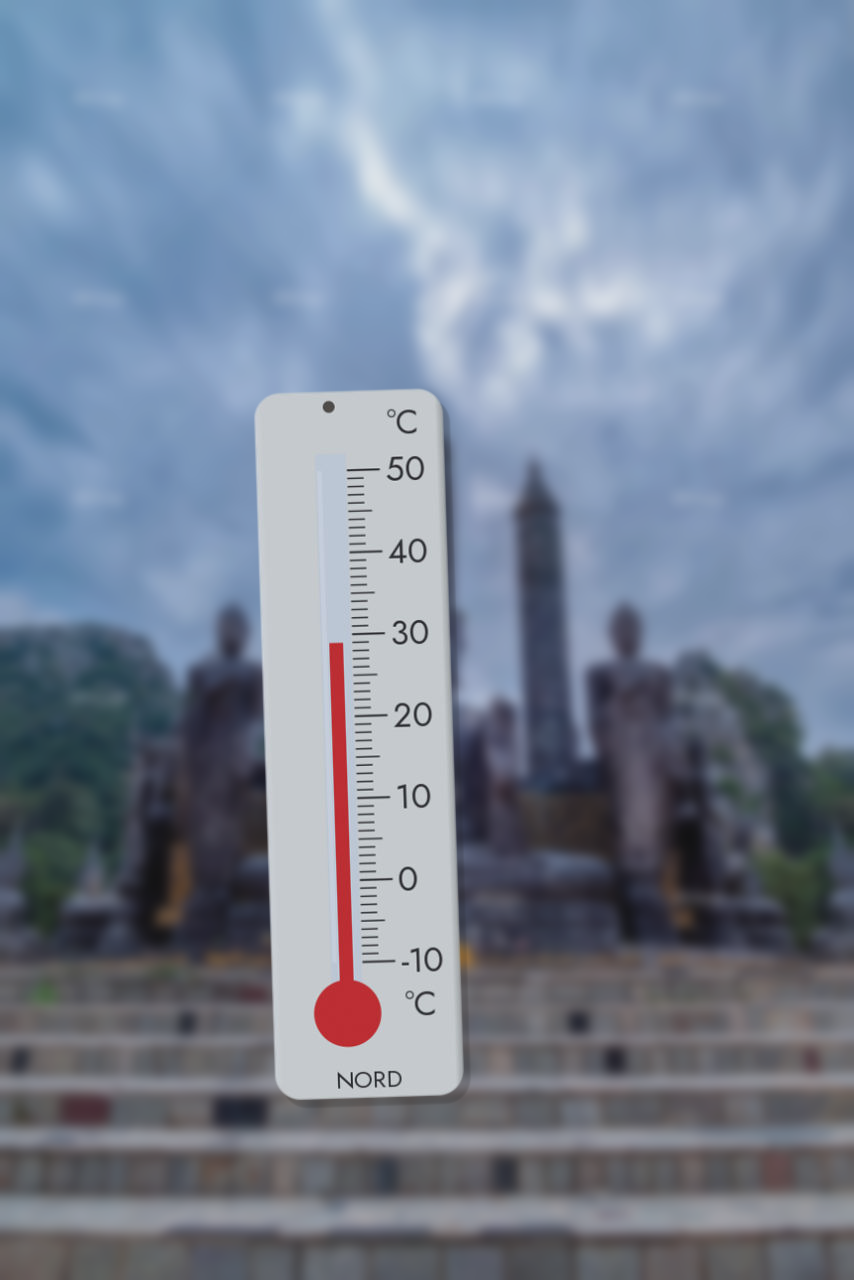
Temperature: 29 °C
